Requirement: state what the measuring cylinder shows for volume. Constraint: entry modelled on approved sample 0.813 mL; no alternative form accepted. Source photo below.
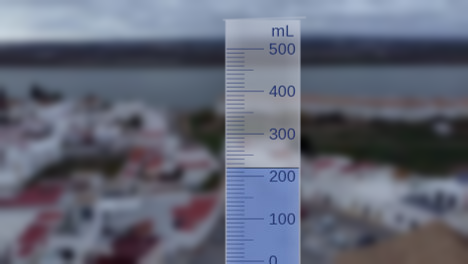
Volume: 220 mL
